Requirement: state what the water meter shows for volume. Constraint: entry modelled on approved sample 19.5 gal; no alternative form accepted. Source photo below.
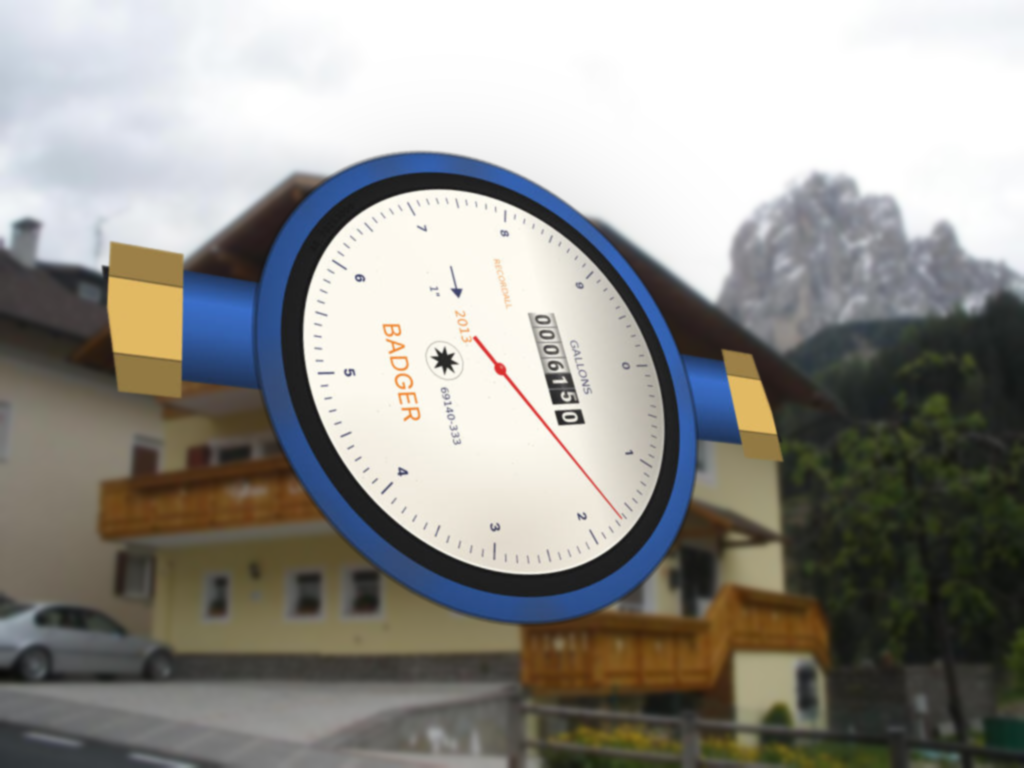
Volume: 6151.6 gal
